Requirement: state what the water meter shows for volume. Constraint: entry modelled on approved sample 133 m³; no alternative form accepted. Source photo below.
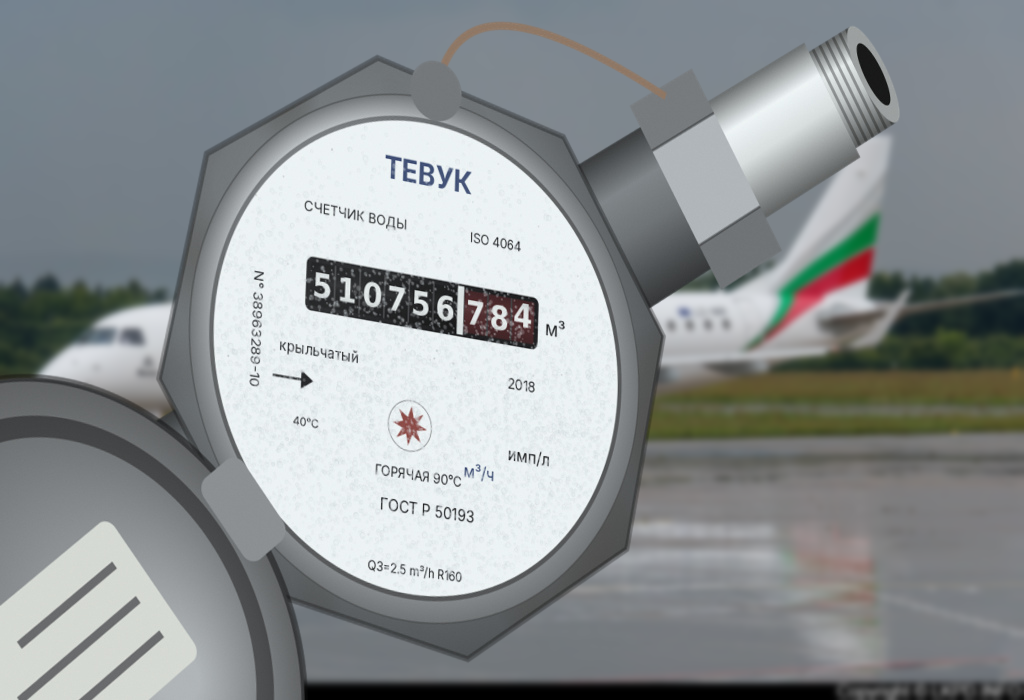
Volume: 510756.784 m³
